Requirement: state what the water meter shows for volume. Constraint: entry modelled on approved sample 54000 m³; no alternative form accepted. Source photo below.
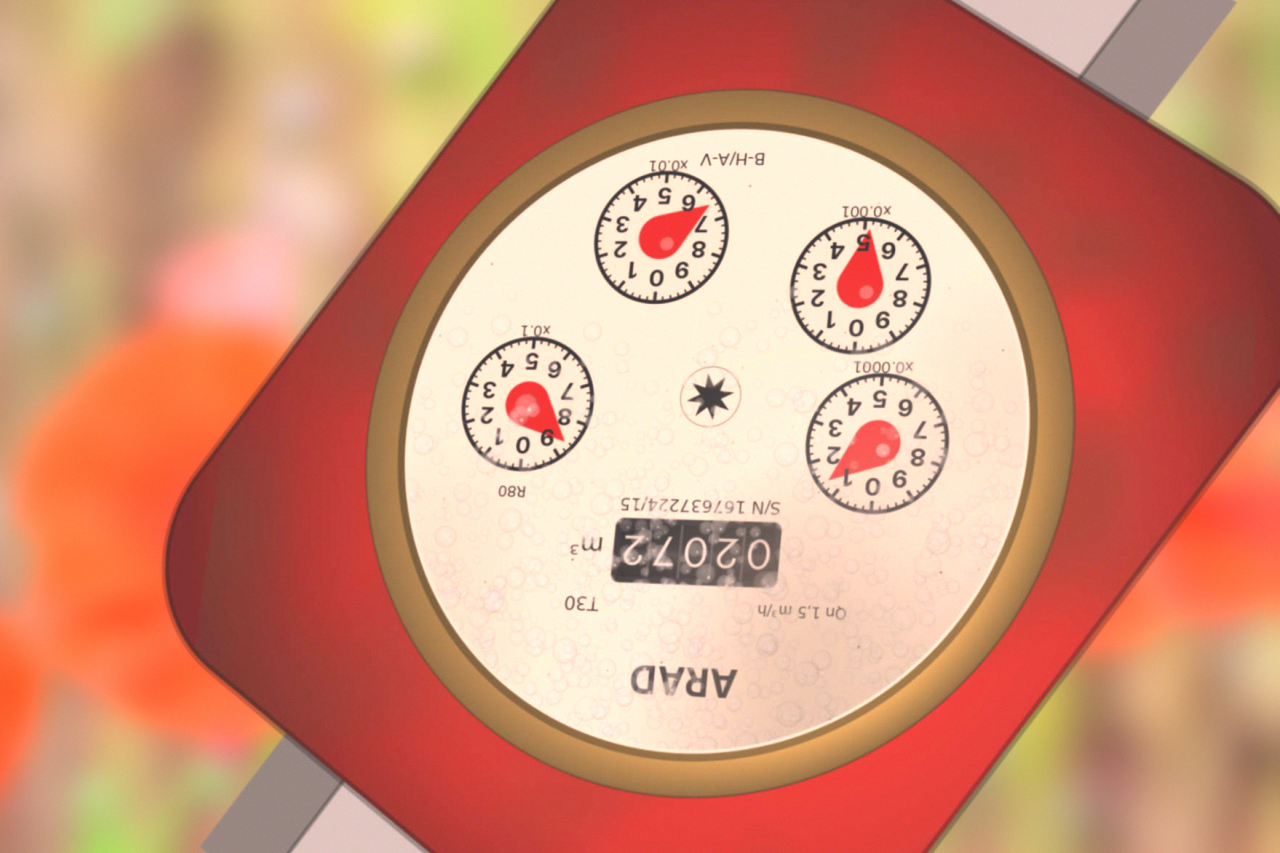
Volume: 2072.8651 m³
